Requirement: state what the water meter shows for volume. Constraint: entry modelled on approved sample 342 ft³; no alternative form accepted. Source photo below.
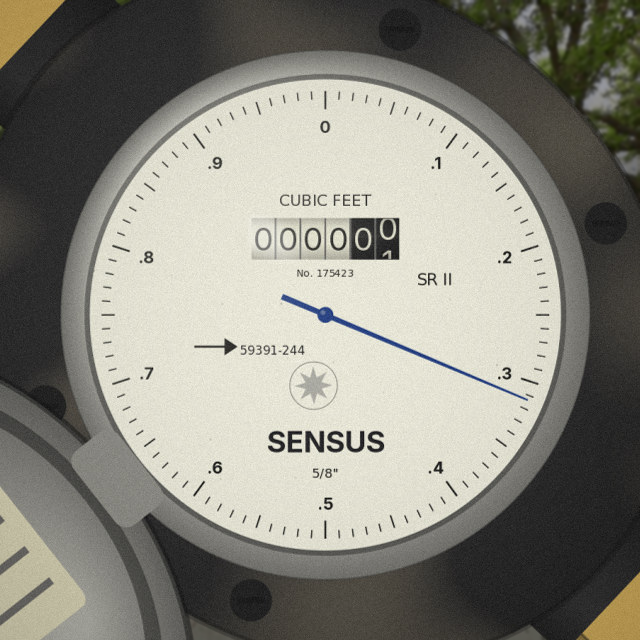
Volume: 0.31 ft³
